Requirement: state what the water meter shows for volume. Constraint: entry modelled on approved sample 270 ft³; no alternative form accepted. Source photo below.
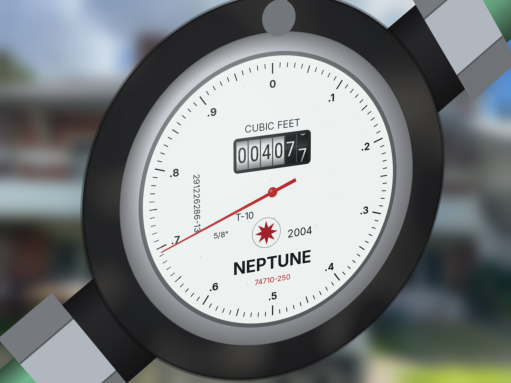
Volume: 4076.69 ft³
